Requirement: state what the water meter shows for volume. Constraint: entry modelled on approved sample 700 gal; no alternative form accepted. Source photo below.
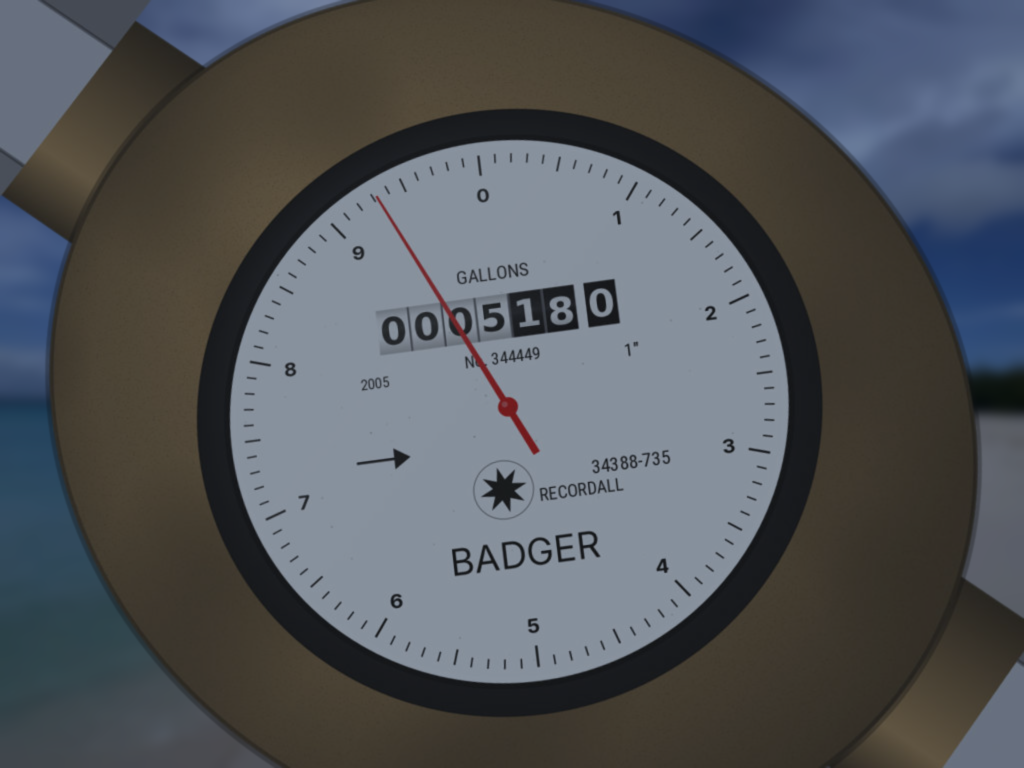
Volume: 5179.3 gal
